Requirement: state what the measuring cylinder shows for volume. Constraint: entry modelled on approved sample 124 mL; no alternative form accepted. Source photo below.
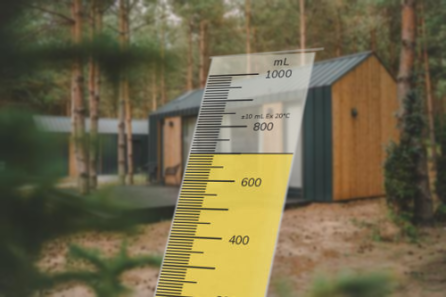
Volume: 700 mL
